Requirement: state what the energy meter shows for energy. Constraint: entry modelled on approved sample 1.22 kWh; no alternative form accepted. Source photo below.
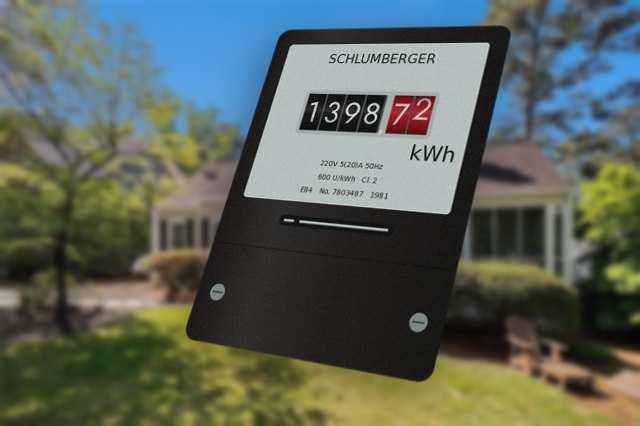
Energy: 1398.72 kWh
